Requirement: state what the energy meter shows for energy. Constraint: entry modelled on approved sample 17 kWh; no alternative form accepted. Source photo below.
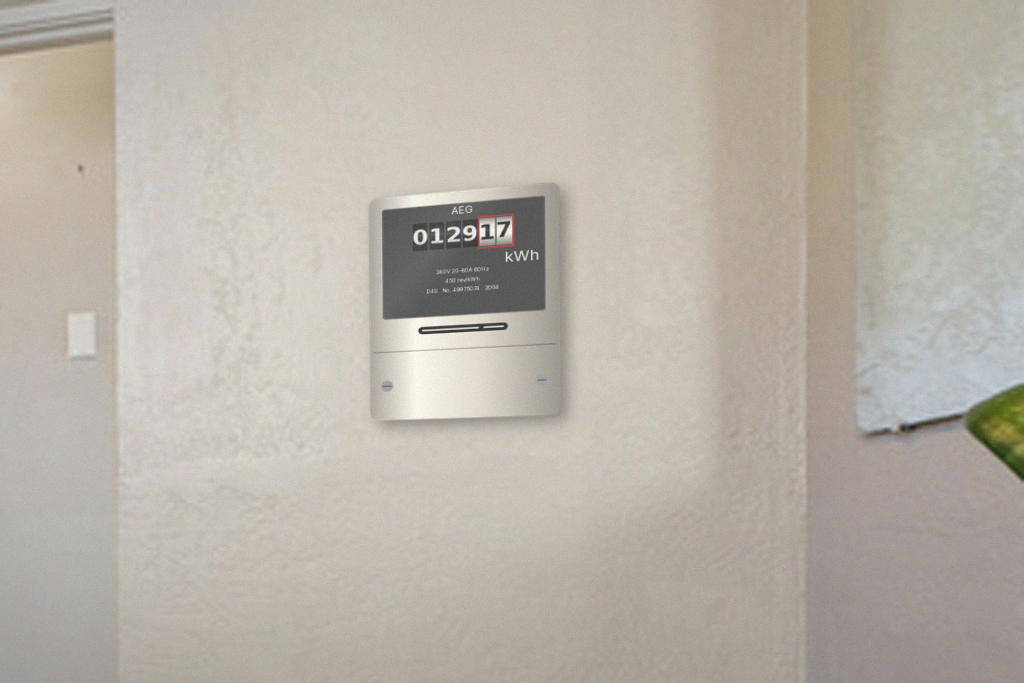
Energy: 129.17 kWh
